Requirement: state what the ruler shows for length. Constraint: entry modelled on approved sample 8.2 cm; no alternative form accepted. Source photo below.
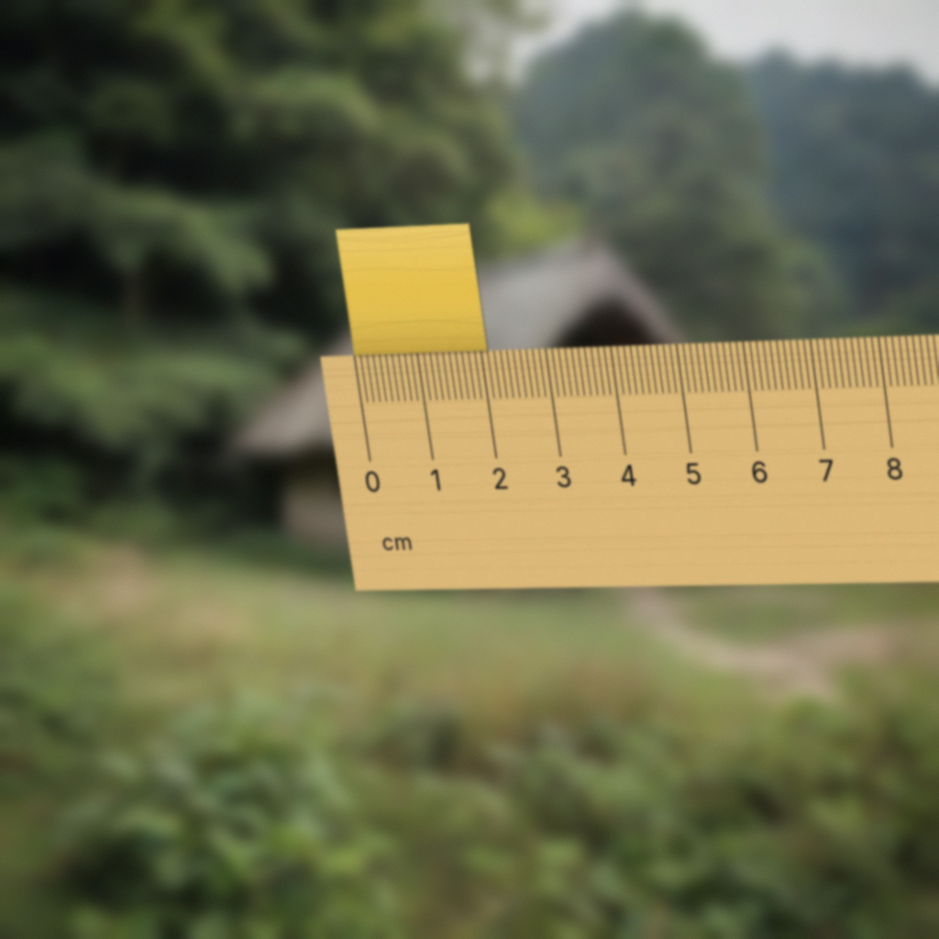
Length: 2.1 cm
